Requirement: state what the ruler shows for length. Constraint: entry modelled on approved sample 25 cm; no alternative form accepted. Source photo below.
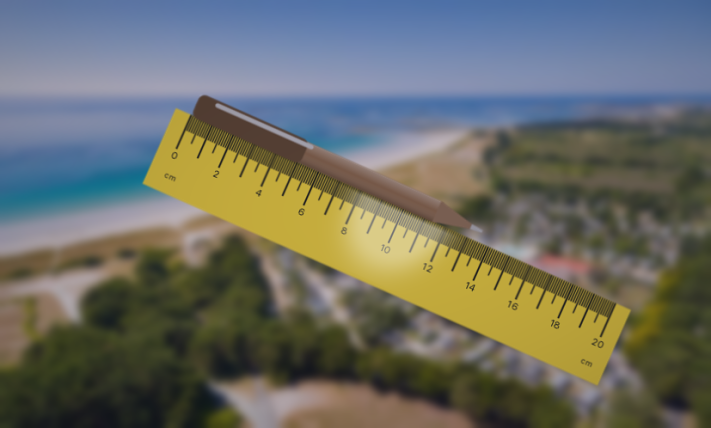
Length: 13.5 cm
